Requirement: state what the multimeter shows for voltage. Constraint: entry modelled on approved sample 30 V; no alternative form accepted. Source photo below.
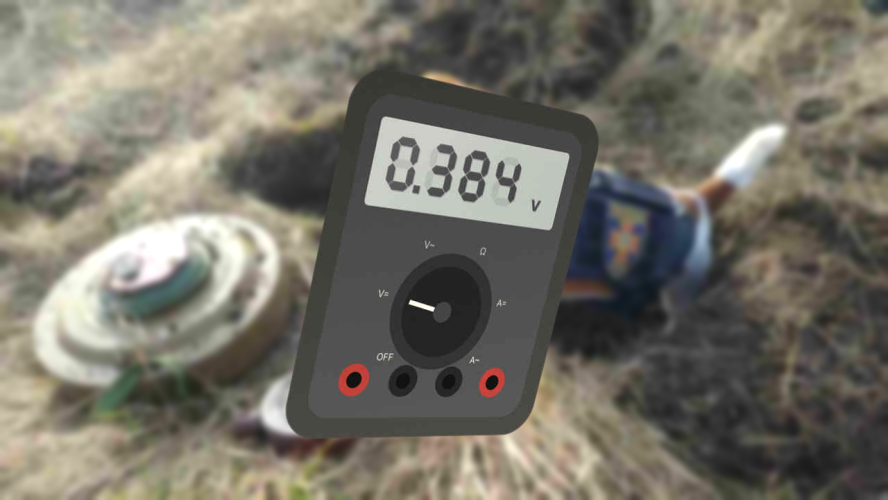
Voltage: 0.384 V
